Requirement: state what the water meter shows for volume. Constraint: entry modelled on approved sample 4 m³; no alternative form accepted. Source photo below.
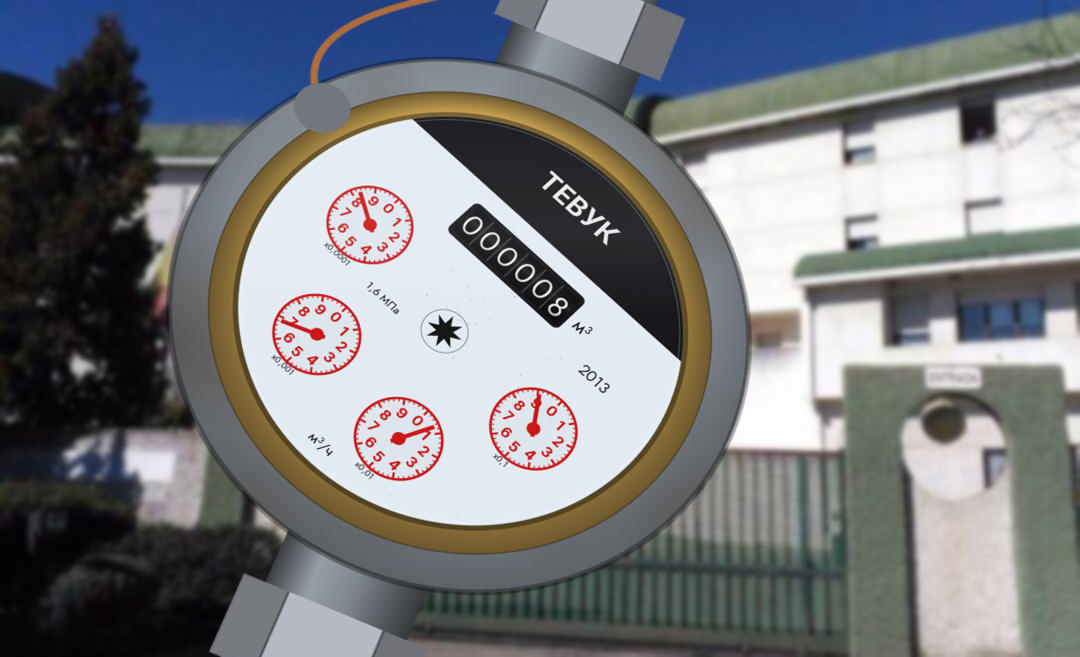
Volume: 7.9068 m³
